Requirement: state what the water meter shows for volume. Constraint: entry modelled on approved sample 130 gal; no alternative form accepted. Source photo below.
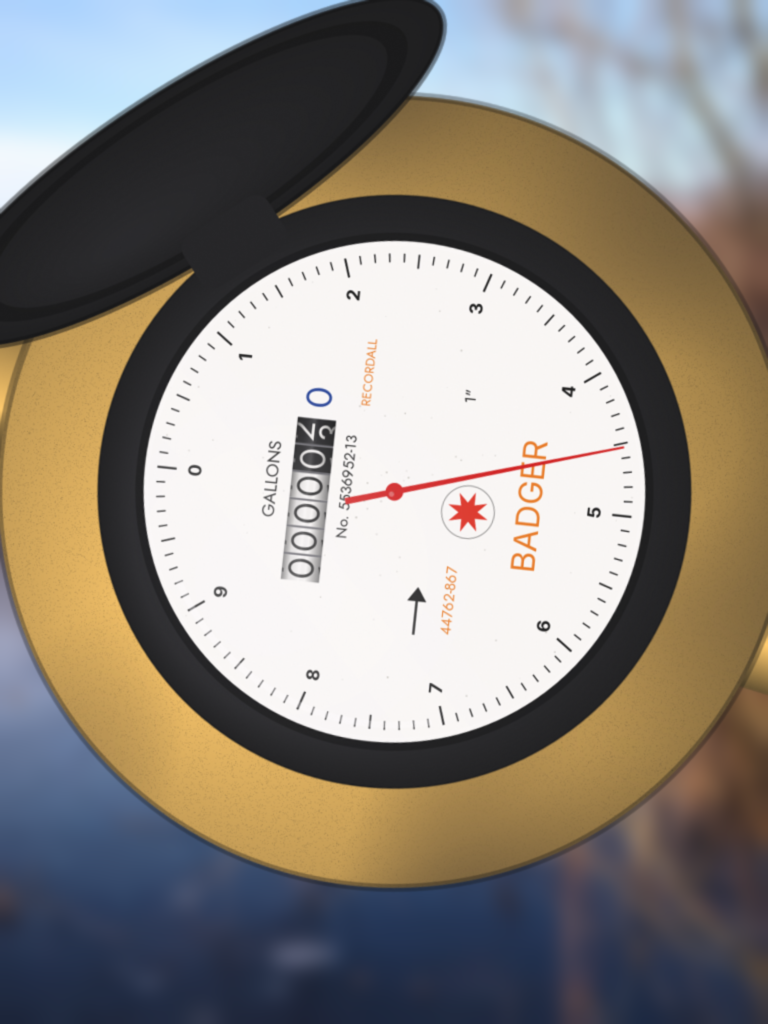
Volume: 24.5 gal
